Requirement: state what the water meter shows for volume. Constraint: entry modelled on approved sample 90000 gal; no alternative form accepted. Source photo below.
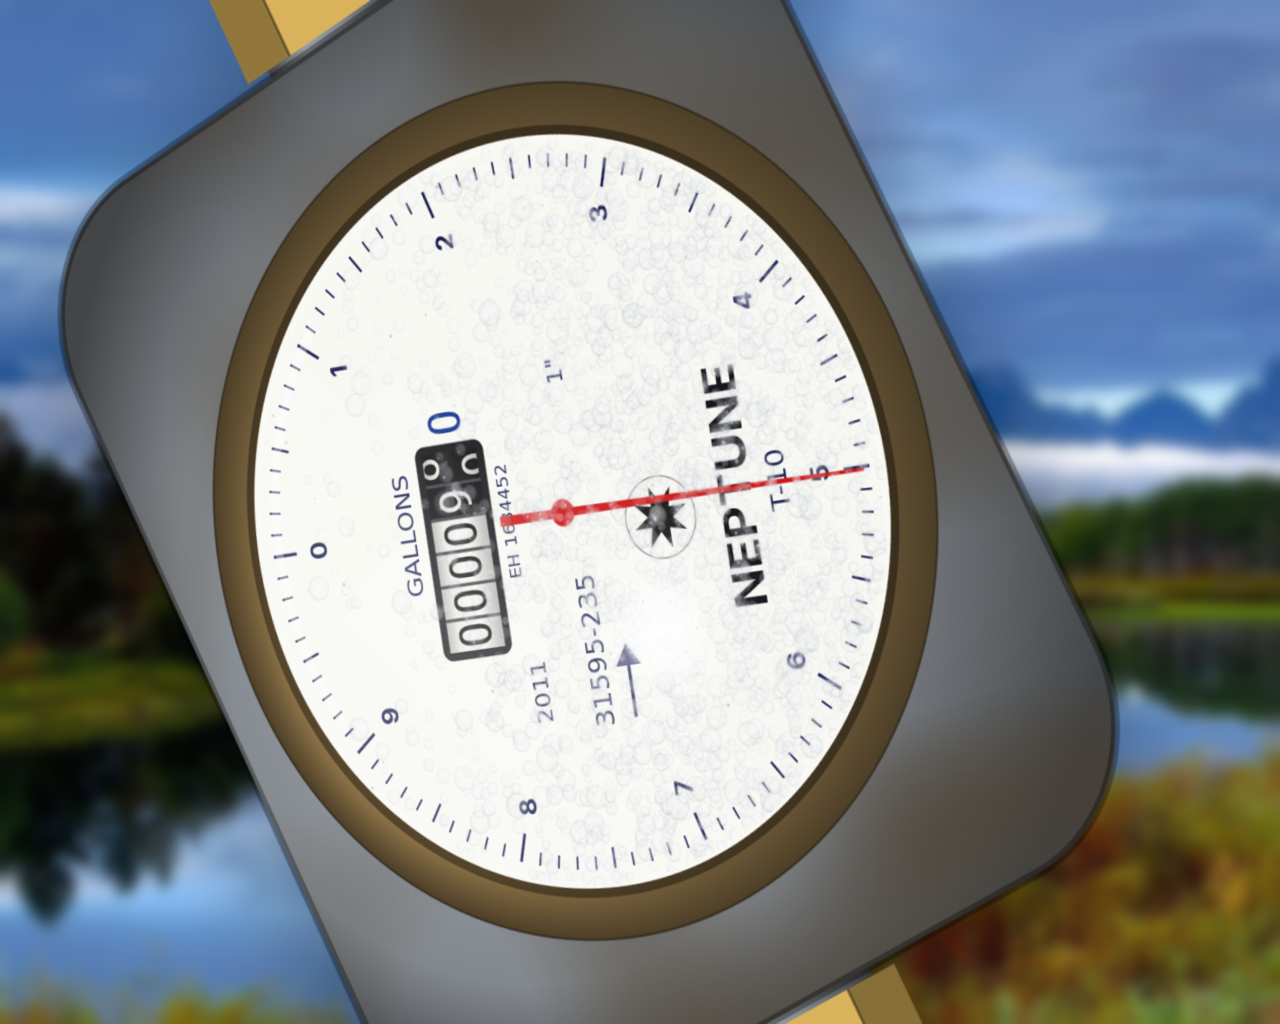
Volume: 985.0 gal
